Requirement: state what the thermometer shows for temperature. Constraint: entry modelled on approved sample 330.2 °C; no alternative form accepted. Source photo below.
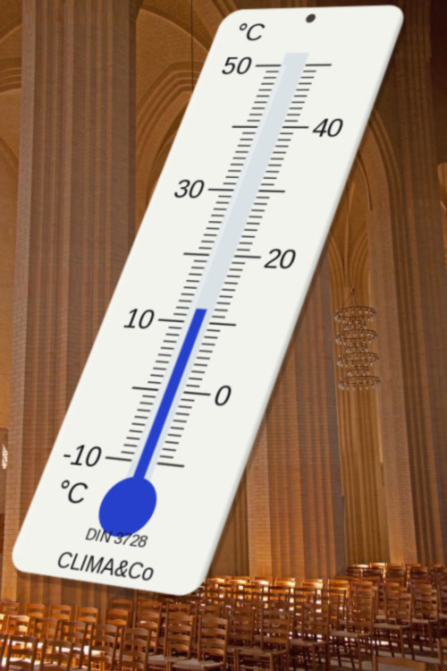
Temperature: 12 °C
